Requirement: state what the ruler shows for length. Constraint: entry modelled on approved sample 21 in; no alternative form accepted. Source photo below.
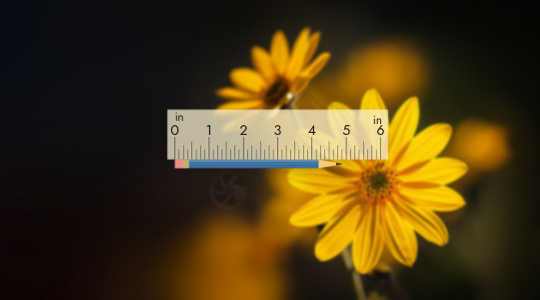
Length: 4.875 in
